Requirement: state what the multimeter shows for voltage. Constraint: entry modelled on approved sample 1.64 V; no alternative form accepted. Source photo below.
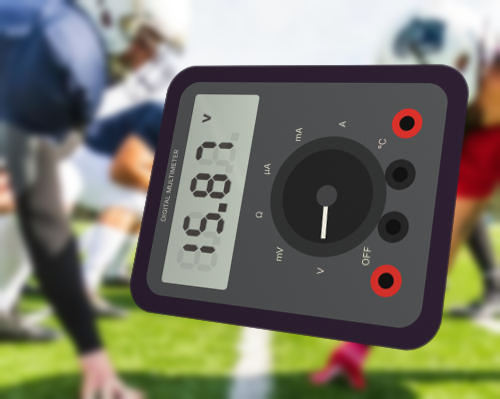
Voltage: 15.87 V
